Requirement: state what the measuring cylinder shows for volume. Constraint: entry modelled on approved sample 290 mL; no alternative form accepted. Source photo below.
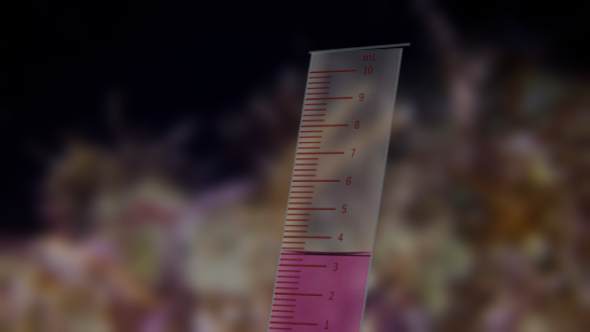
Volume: 3.4 mL
